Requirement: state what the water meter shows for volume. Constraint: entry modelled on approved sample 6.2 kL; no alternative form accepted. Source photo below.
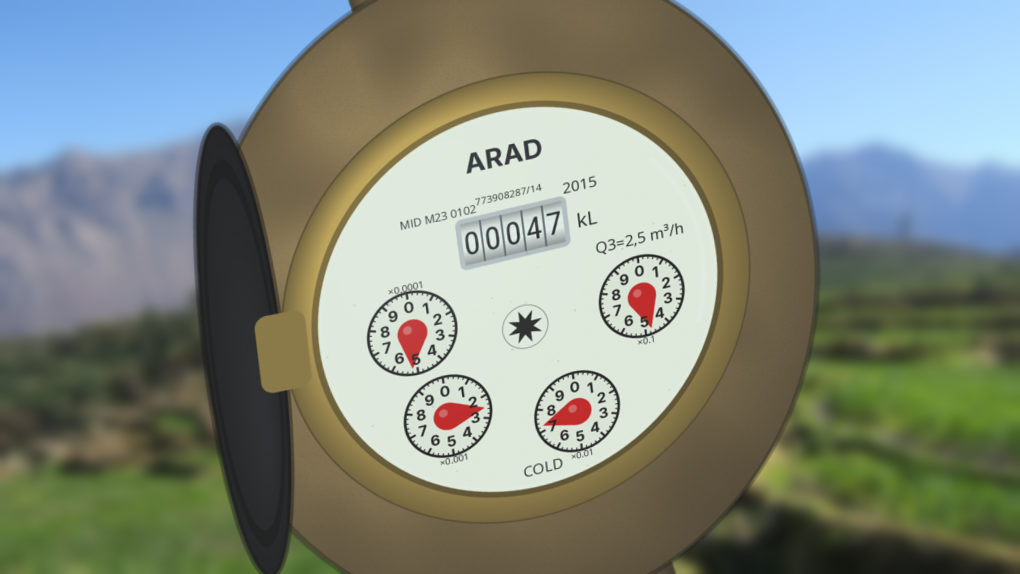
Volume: 47.4725 kL
